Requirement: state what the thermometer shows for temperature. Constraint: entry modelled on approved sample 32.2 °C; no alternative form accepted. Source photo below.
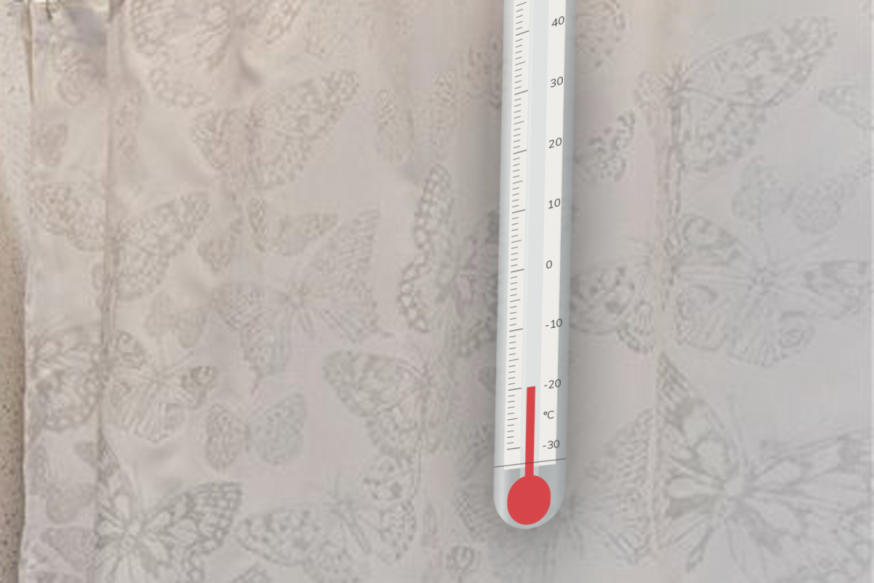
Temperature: -20 °C
